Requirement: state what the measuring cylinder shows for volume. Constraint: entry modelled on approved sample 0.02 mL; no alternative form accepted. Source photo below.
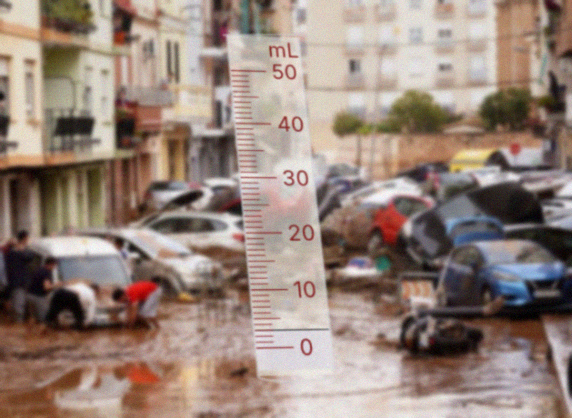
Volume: 3 mL
